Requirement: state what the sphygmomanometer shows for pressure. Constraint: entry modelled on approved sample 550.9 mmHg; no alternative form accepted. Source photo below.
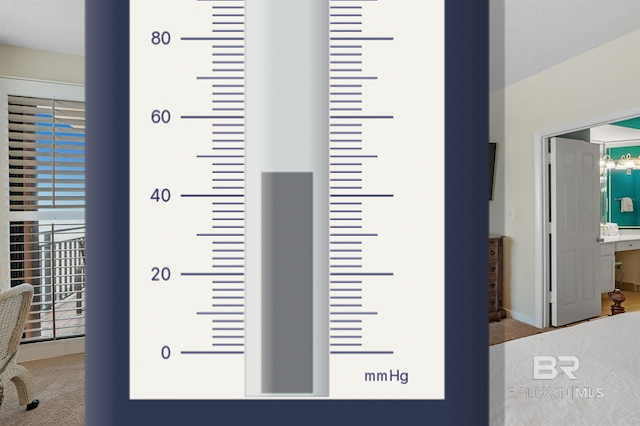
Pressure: 46 mmHg
